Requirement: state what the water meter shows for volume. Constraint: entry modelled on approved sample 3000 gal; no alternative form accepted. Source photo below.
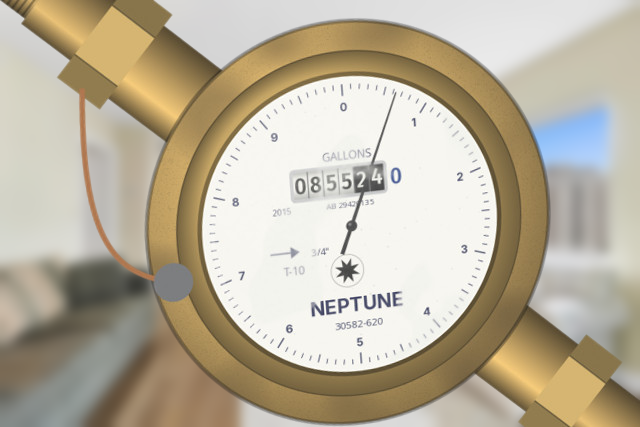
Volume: 855240.6 gal
